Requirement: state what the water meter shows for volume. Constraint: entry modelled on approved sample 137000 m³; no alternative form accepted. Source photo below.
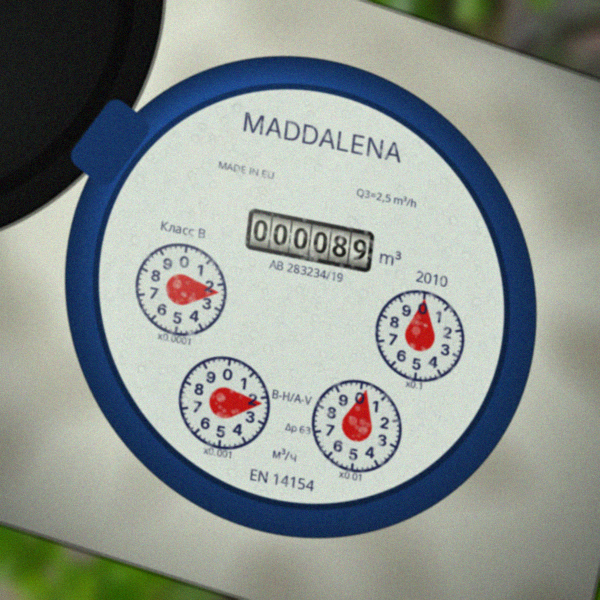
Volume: 89.0022 m³
